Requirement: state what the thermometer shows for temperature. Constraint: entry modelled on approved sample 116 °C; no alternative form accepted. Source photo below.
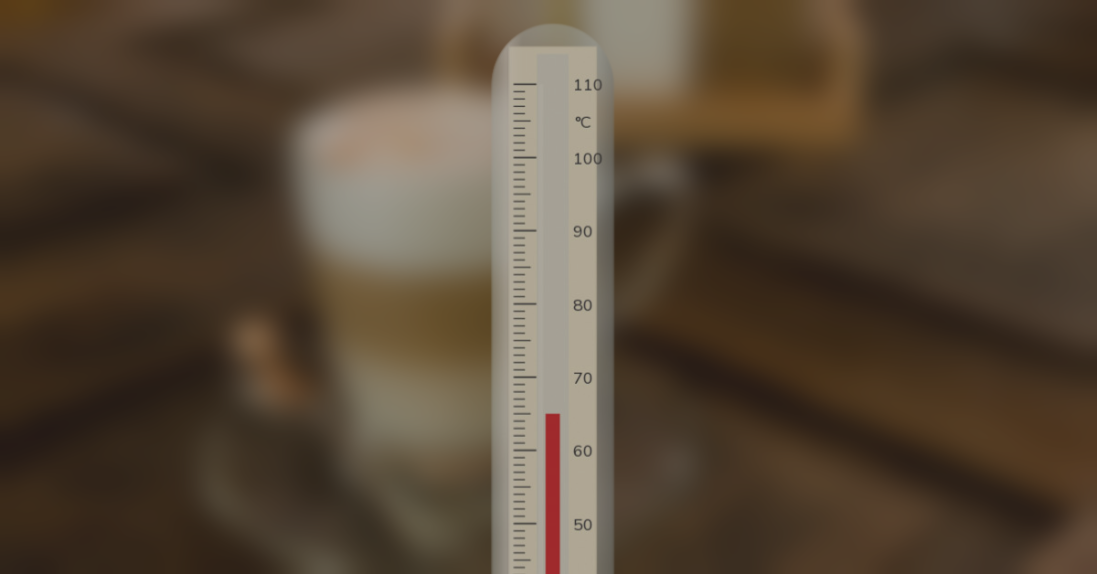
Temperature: 65 °C
